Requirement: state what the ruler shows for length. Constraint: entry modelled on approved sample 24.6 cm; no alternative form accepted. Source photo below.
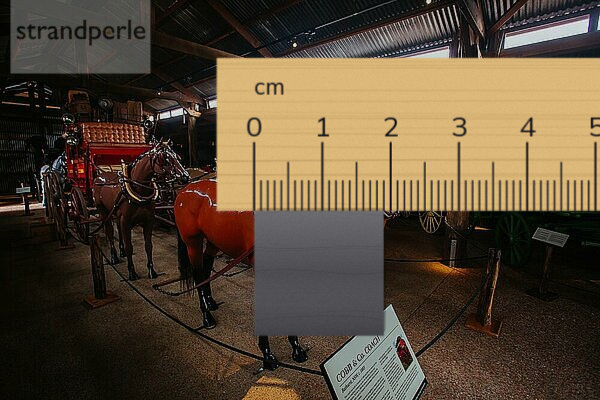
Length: 1.9 cm
